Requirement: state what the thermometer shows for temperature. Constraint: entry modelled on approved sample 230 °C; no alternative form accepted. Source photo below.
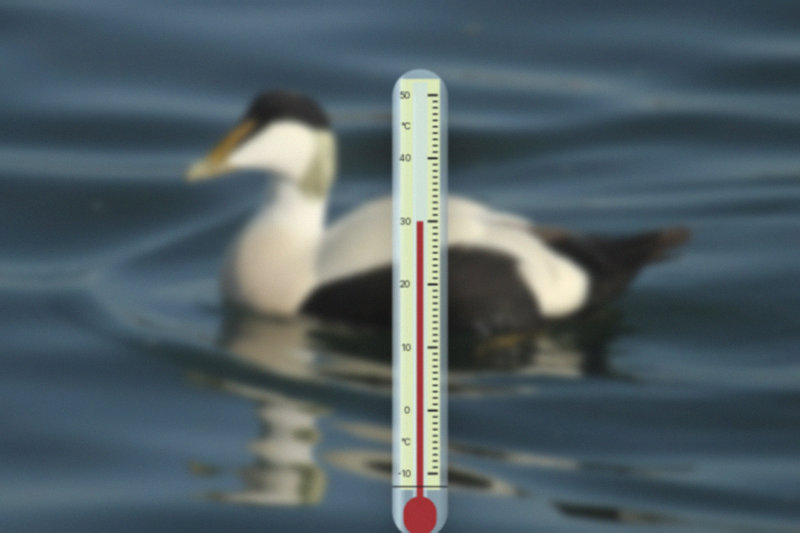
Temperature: 30 °C
